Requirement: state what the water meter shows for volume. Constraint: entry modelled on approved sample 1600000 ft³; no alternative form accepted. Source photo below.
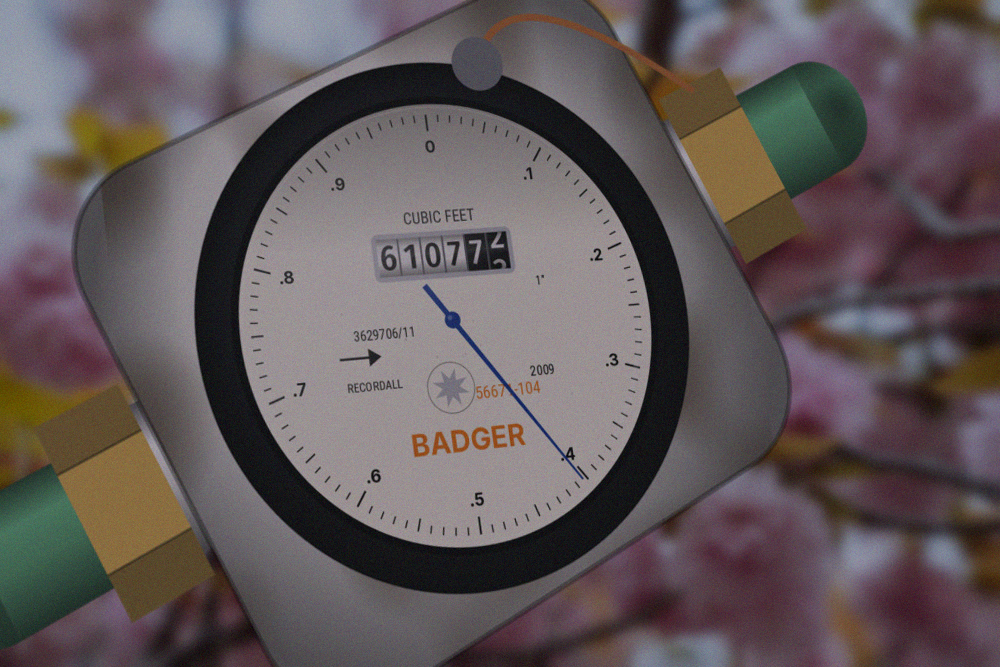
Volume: 610772.40 ft³
